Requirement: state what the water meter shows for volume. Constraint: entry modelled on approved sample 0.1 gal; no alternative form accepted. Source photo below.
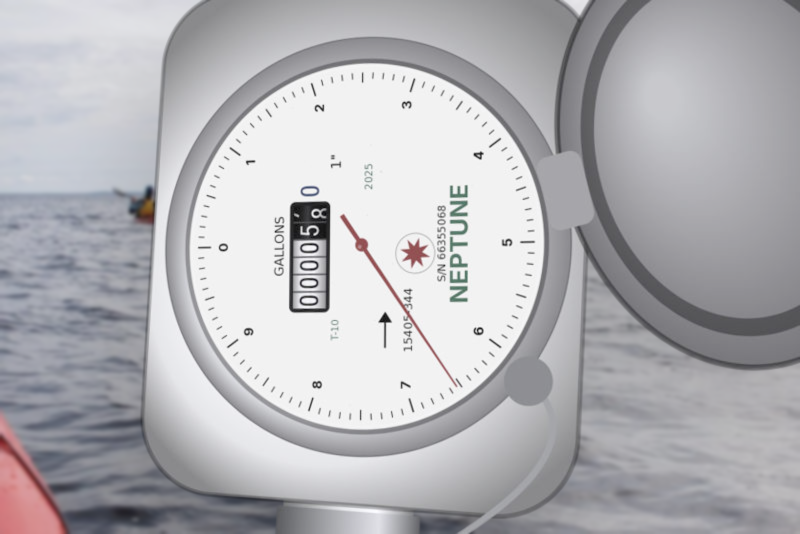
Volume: 576.5 gal
